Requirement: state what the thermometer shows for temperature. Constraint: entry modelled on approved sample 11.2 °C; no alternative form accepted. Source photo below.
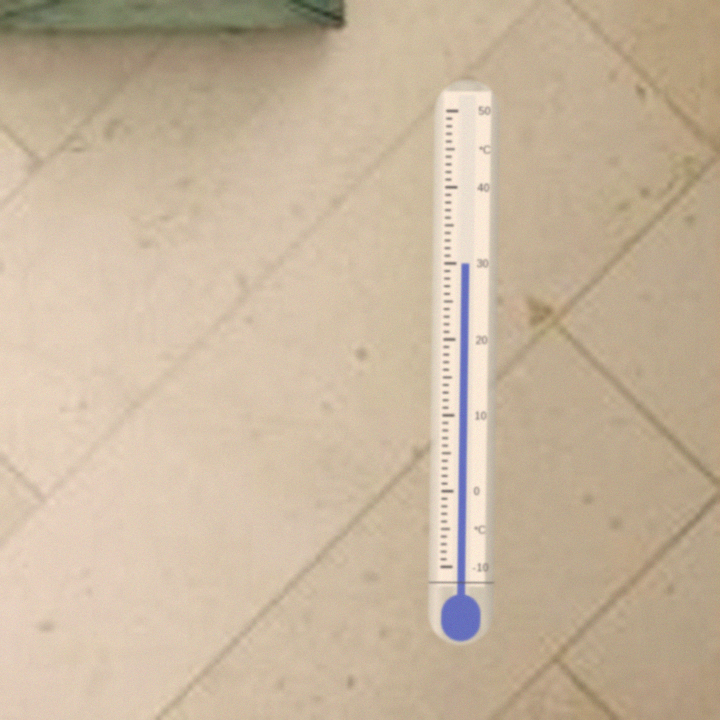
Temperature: 30 °C
